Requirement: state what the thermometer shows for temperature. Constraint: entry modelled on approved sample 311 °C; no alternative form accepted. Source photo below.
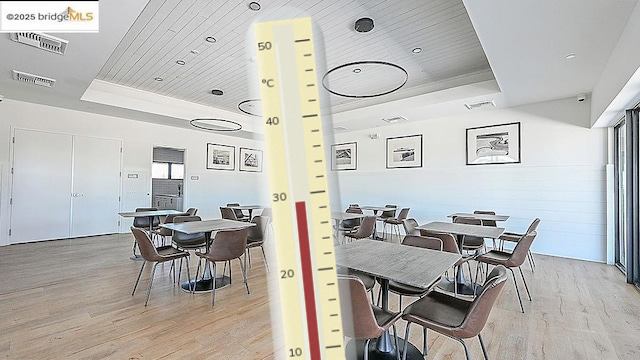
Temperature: 29 °C
